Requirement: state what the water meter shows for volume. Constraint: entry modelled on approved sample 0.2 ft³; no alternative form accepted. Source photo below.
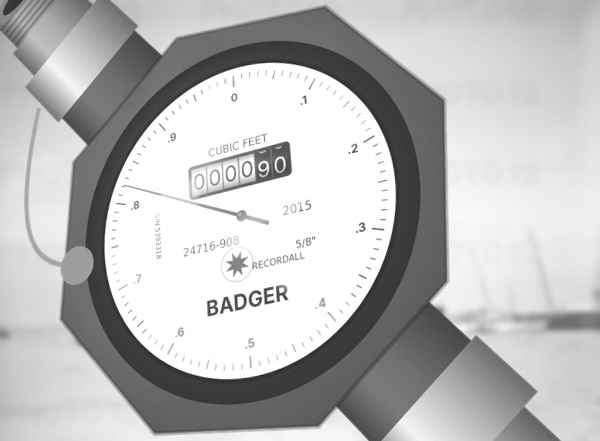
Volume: 89.82 ft³
